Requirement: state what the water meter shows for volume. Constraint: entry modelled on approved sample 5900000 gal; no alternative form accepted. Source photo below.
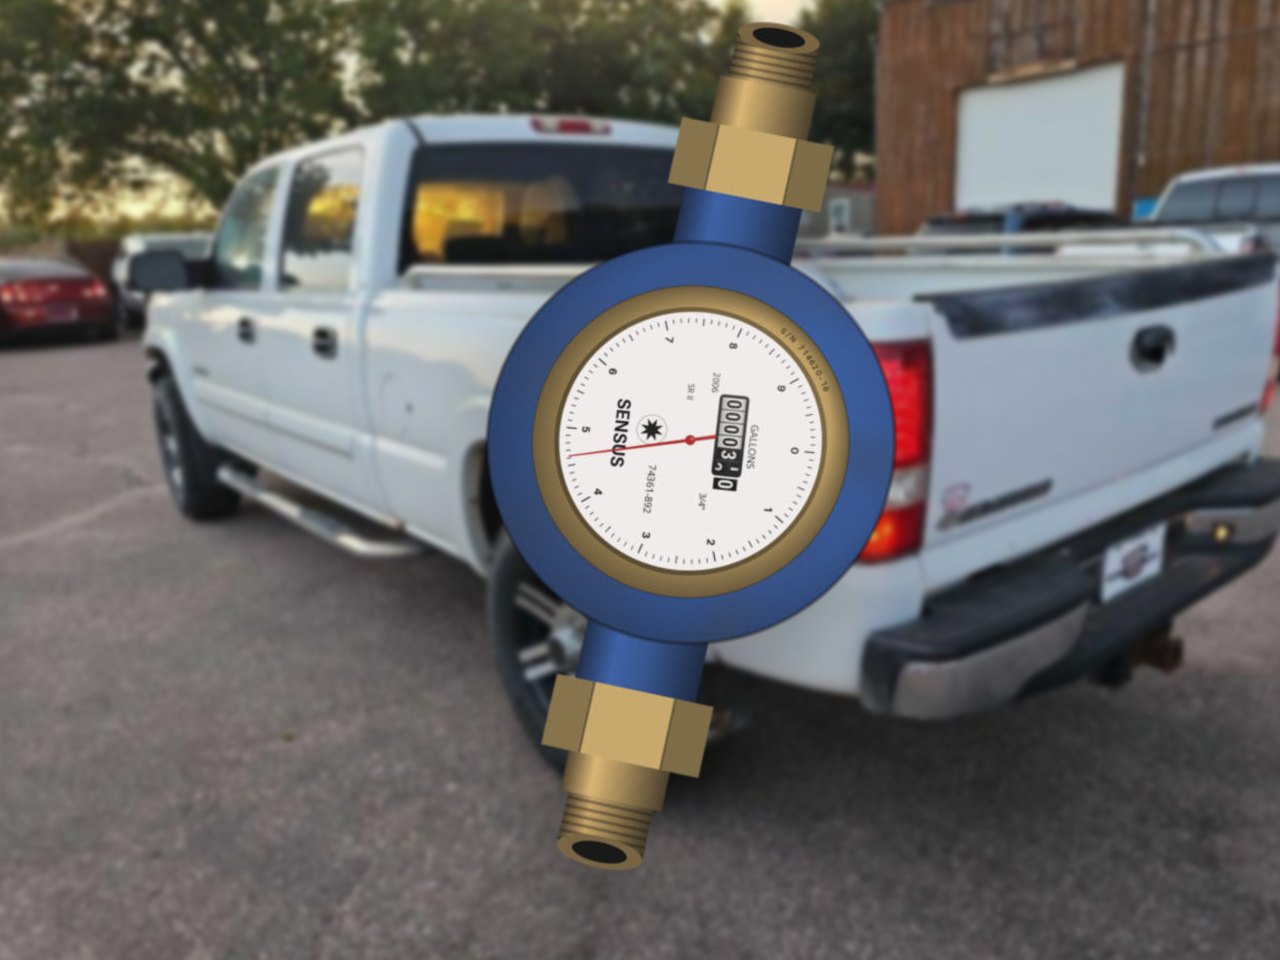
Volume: 314.6 gal
